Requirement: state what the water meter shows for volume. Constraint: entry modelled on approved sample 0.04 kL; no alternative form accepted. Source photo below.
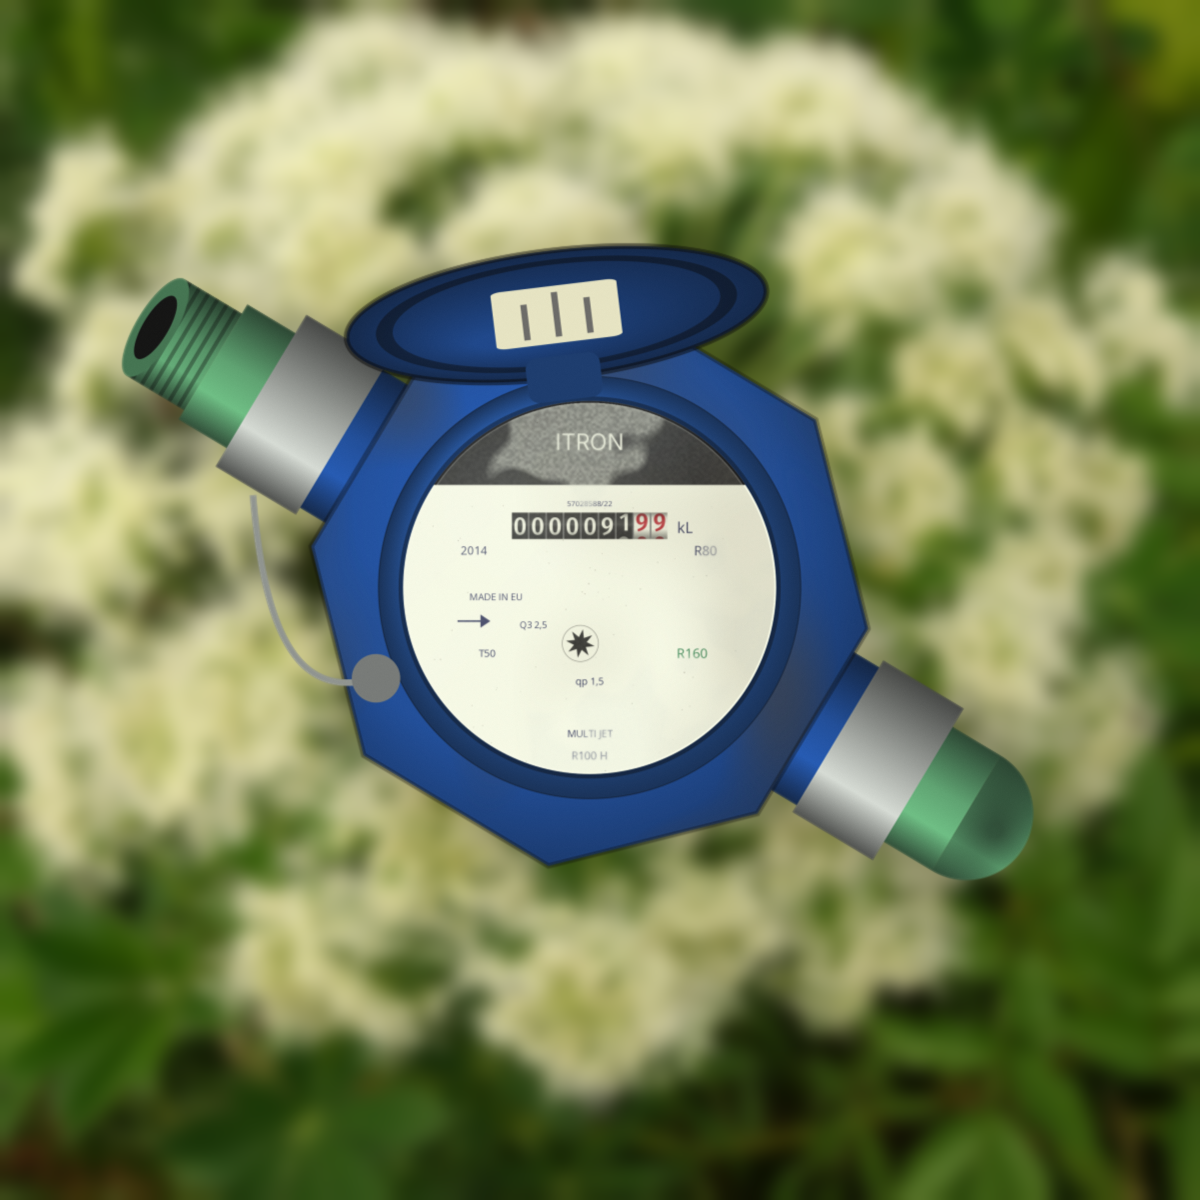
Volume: 91.99 kL
